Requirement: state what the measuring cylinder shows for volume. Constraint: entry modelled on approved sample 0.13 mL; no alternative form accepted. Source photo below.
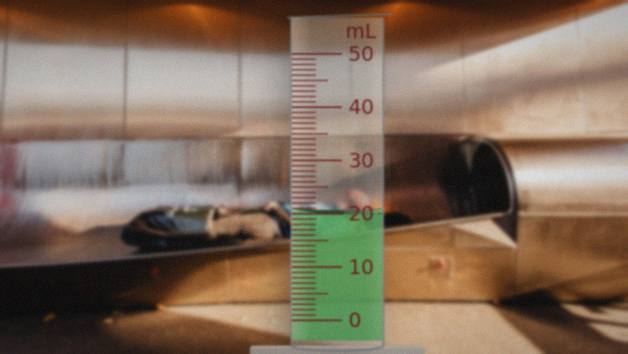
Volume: 20 mL
